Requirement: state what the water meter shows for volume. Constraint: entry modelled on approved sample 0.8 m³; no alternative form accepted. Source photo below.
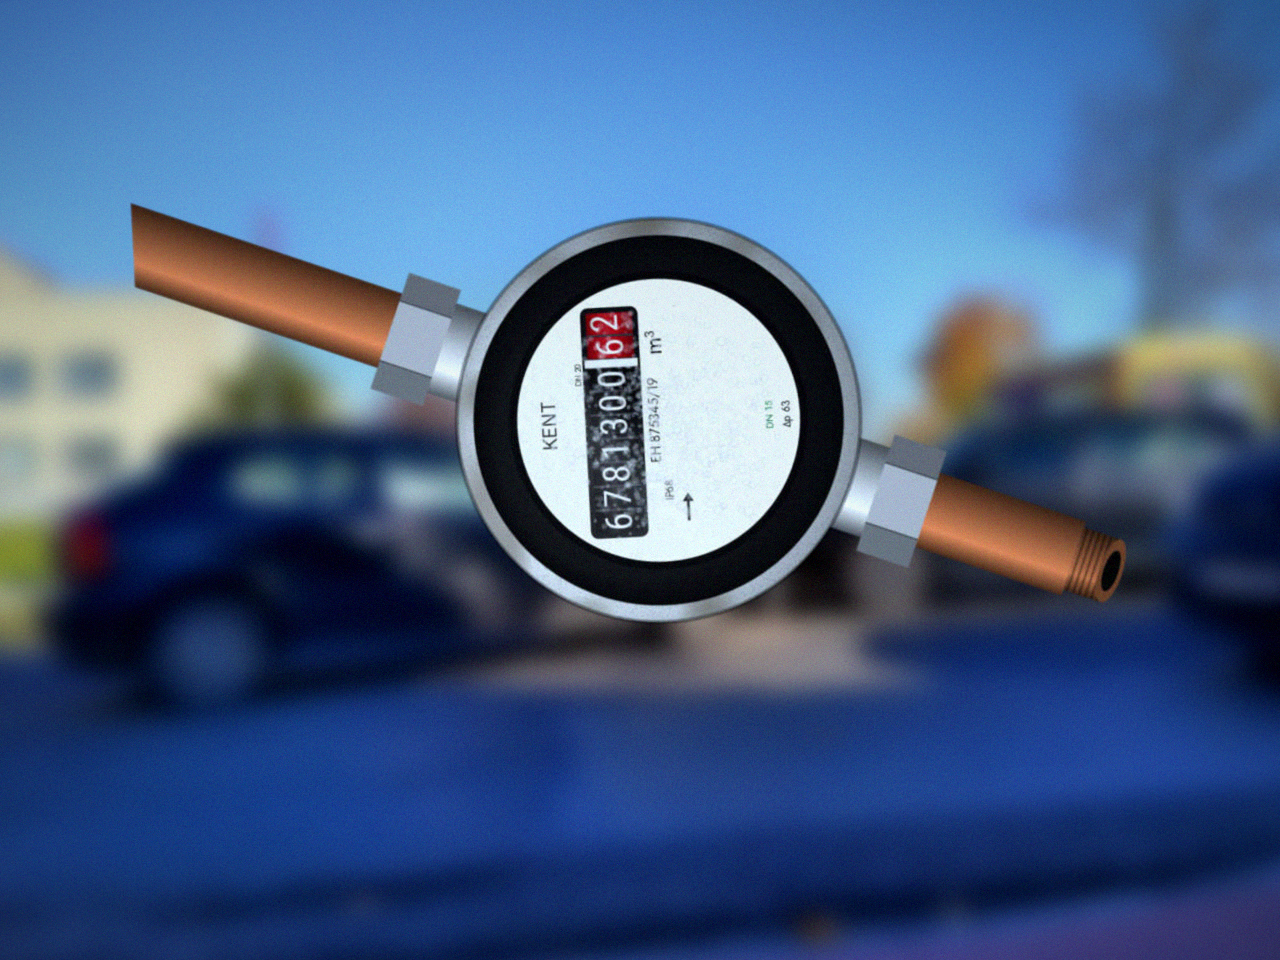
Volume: 6781300.62 m³
